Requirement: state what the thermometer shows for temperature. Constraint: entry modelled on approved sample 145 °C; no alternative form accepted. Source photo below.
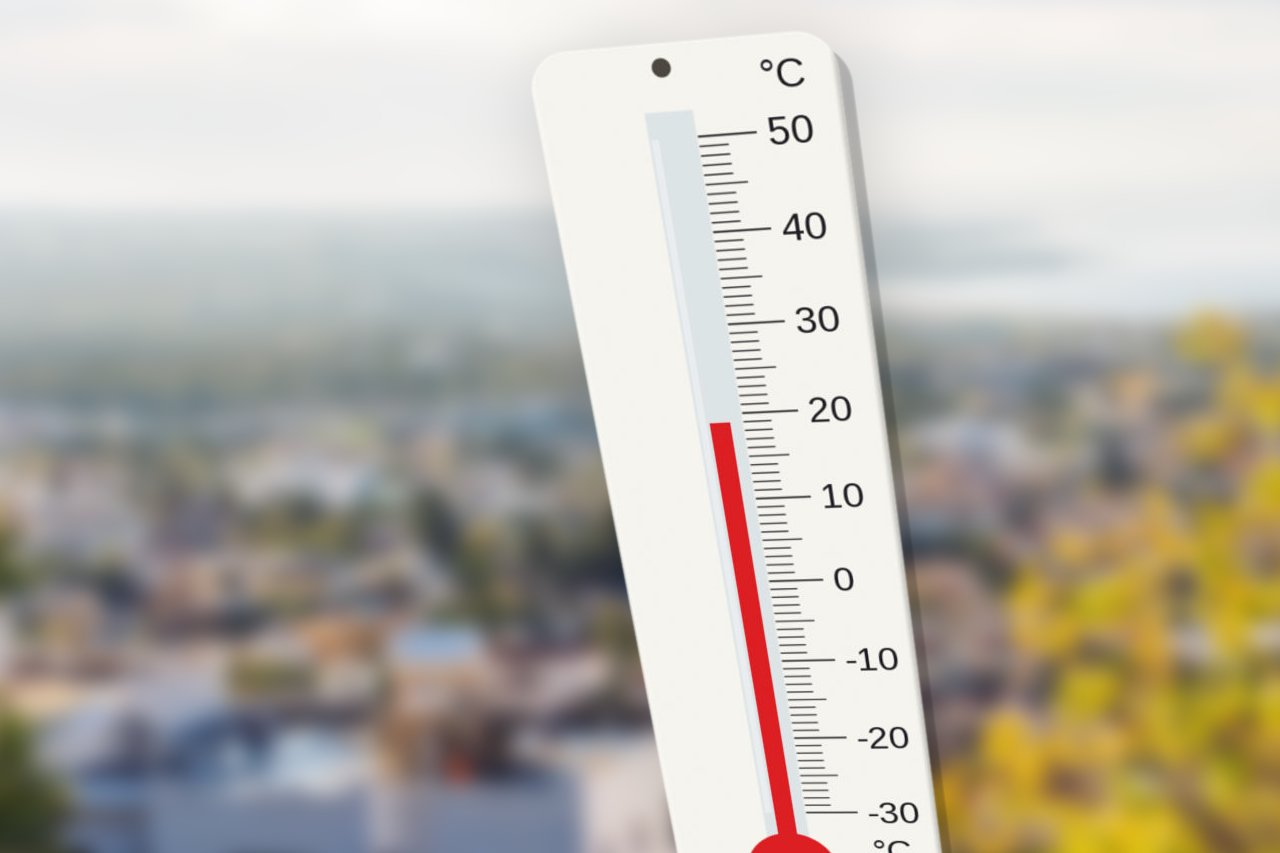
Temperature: 19 °C
